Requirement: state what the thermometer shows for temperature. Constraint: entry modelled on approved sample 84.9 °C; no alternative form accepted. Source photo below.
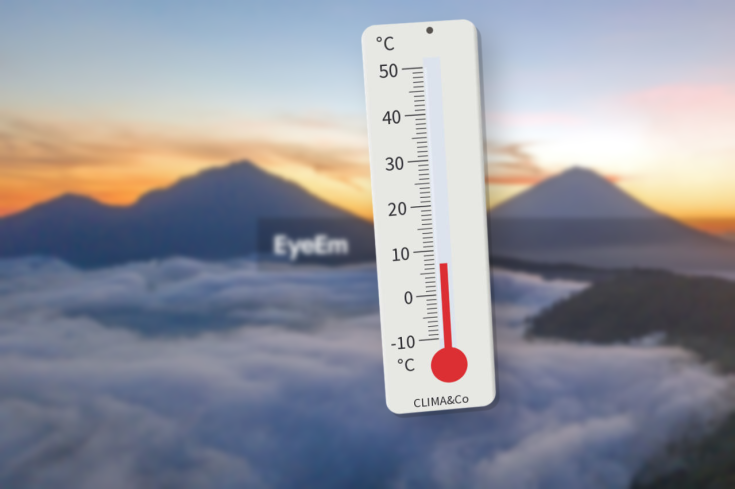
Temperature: 7 °C
